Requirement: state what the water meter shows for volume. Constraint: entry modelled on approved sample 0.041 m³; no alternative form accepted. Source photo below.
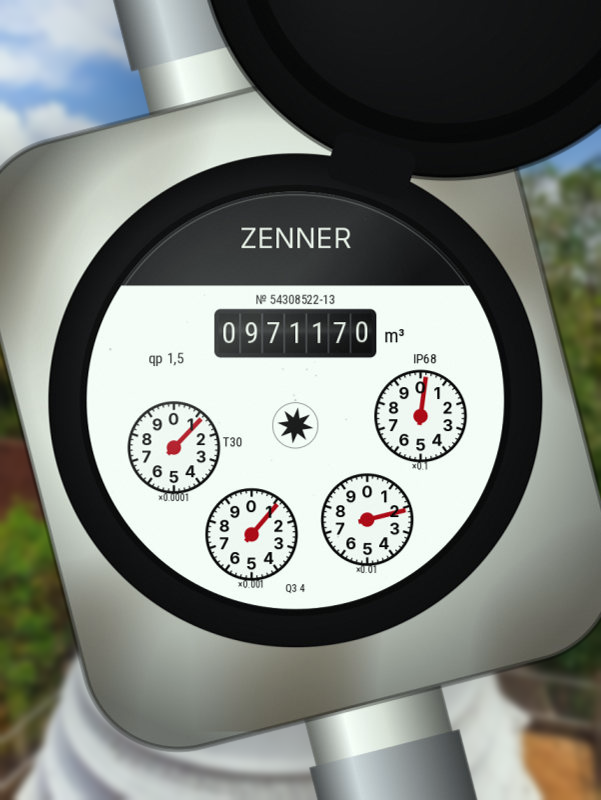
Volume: 971170.0211 m³
